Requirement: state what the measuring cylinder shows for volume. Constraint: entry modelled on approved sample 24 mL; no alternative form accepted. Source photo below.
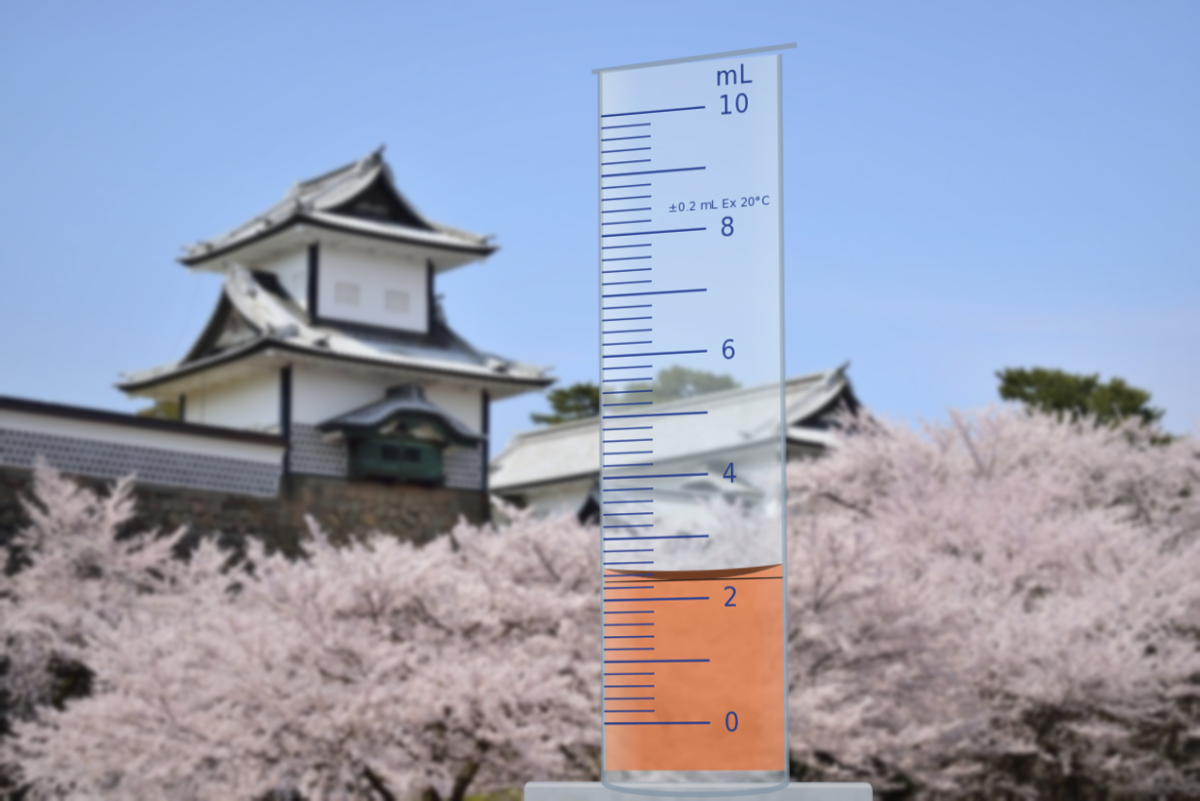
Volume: 2.3 mL
